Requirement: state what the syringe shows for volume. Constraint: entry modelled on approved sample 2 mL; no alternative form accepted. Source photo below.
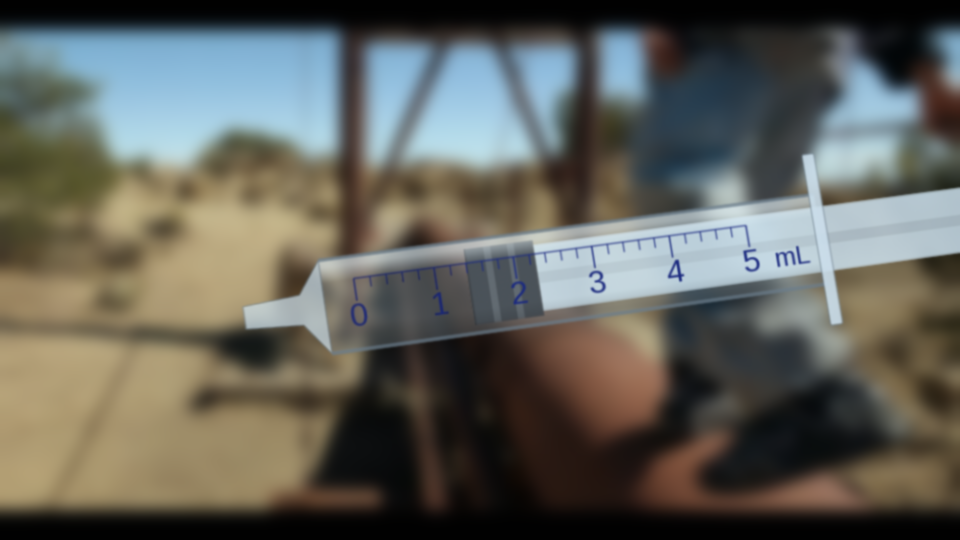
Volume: 1.4 mL
